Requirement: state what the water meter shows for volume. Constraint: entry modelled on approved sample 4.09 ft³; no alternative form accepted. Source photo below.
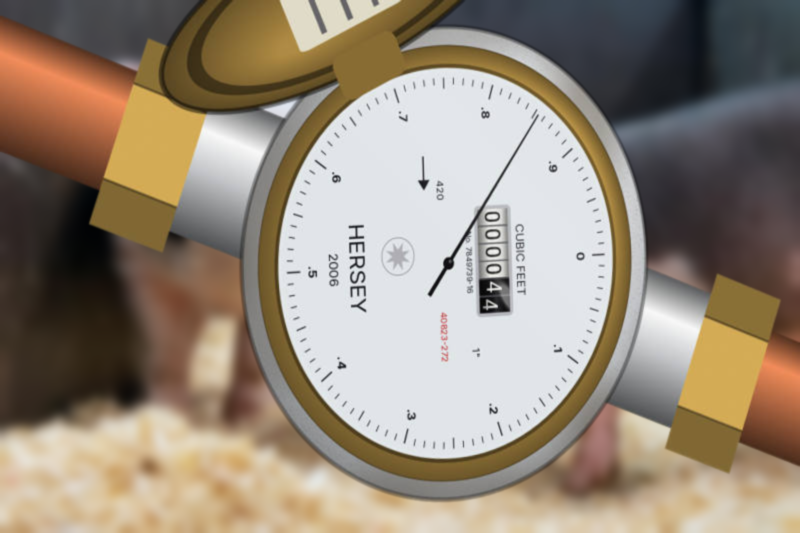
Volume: 43.85 ft³
